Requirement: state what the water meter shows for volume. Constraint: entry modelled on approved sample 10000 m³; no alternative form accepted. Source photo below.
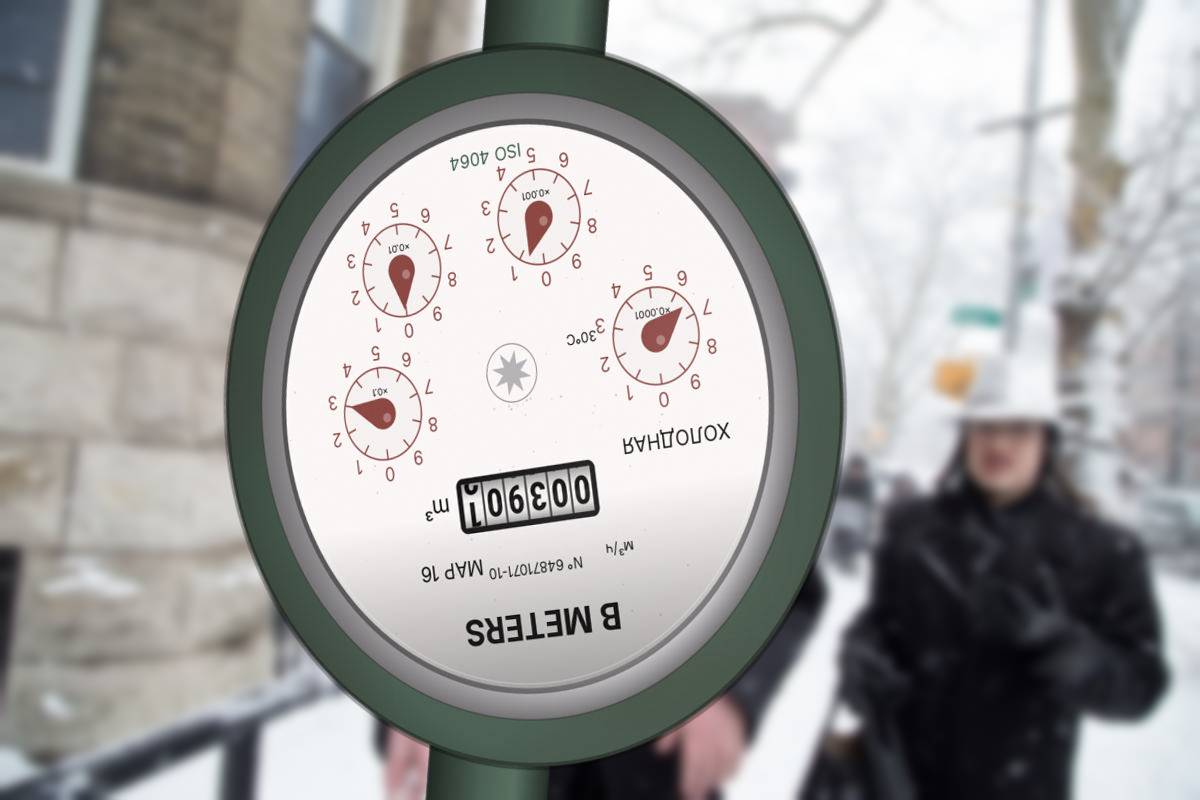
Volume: 3901.3006 m³
